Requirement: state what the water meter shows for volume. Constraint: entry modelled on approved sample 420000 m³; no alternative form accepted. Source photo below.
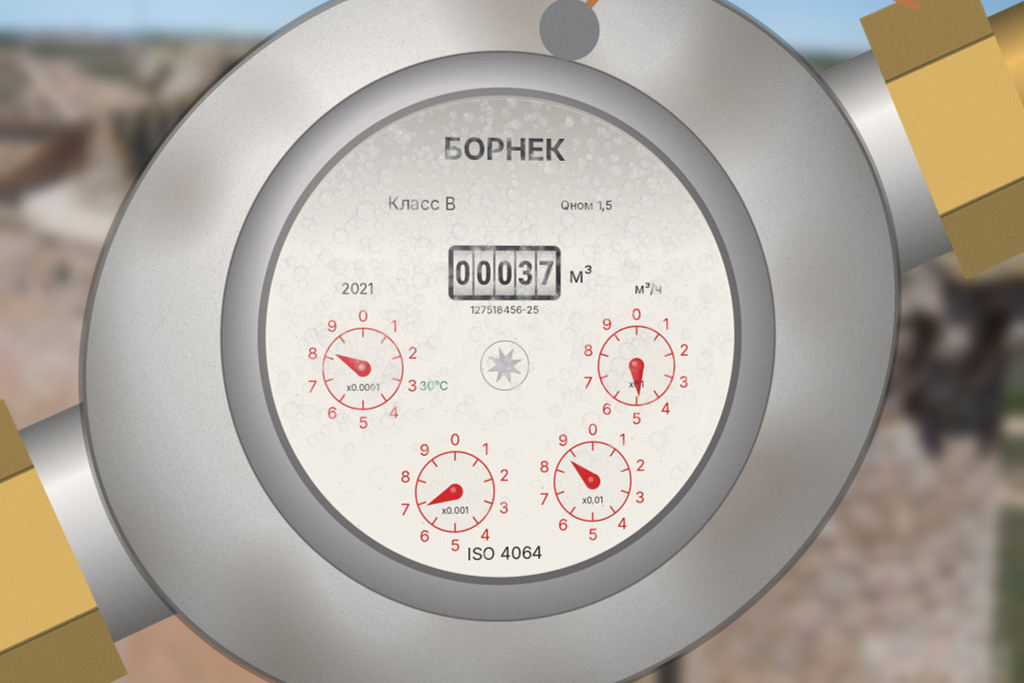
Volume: 37.4868 m³
